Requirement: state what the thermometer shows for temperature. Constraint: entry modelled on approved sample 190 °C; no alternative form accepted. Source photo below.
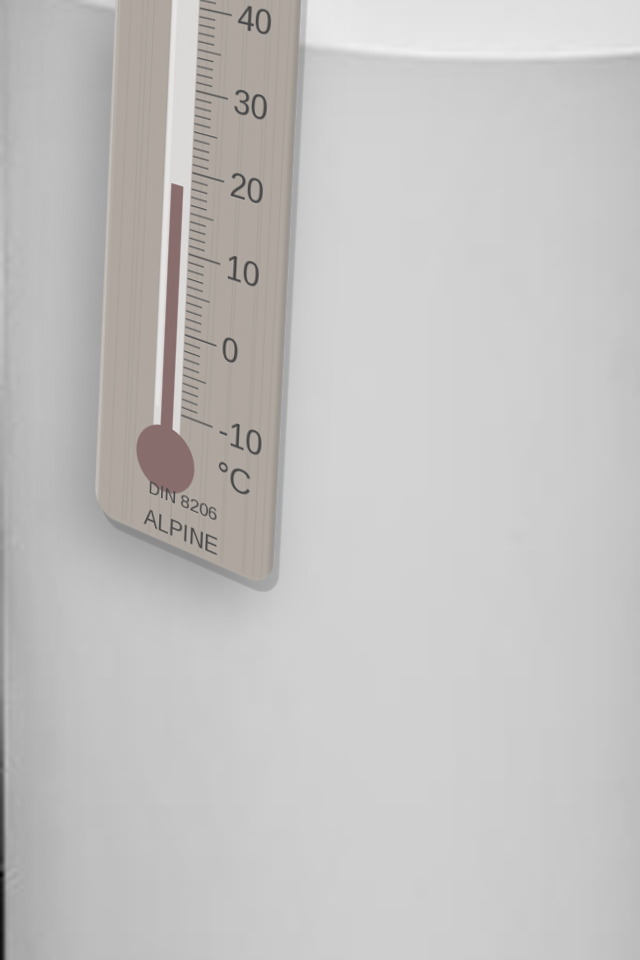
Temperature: 18 °C
